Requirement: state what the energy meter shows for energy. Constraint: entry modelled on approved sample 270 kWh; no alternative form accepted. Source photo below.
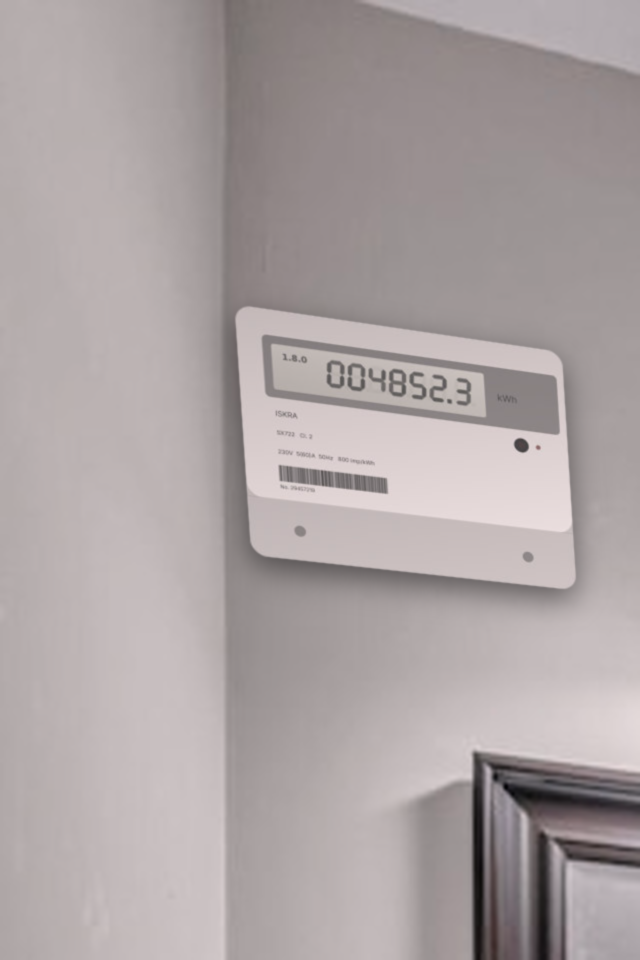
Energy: 4852.3 kWh
